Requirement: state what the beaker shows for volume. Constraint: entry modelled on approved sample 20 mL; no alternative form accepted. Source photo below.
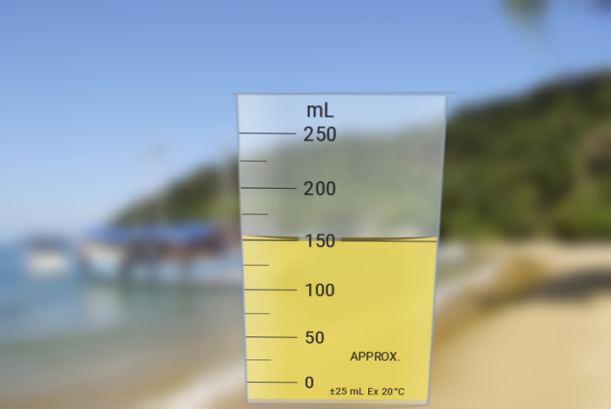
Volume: 150 mL
